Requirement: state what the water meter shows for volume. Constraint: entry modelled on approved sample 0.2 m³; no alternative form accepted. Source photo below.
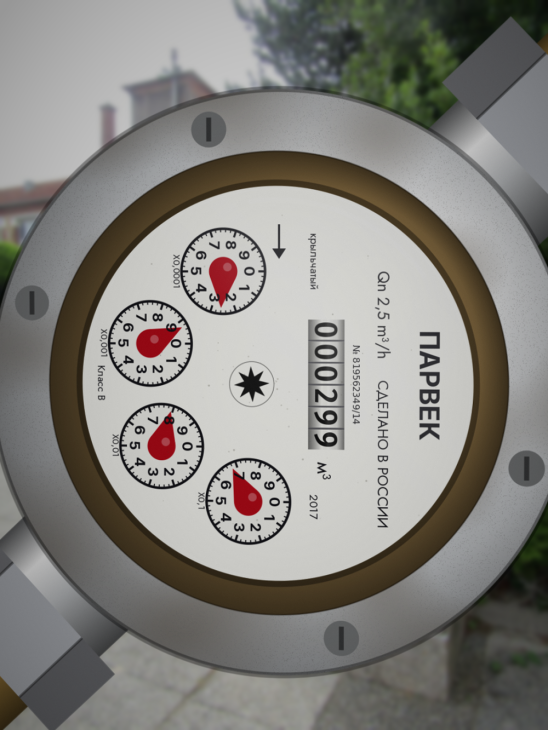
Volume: 299.6792 m³
